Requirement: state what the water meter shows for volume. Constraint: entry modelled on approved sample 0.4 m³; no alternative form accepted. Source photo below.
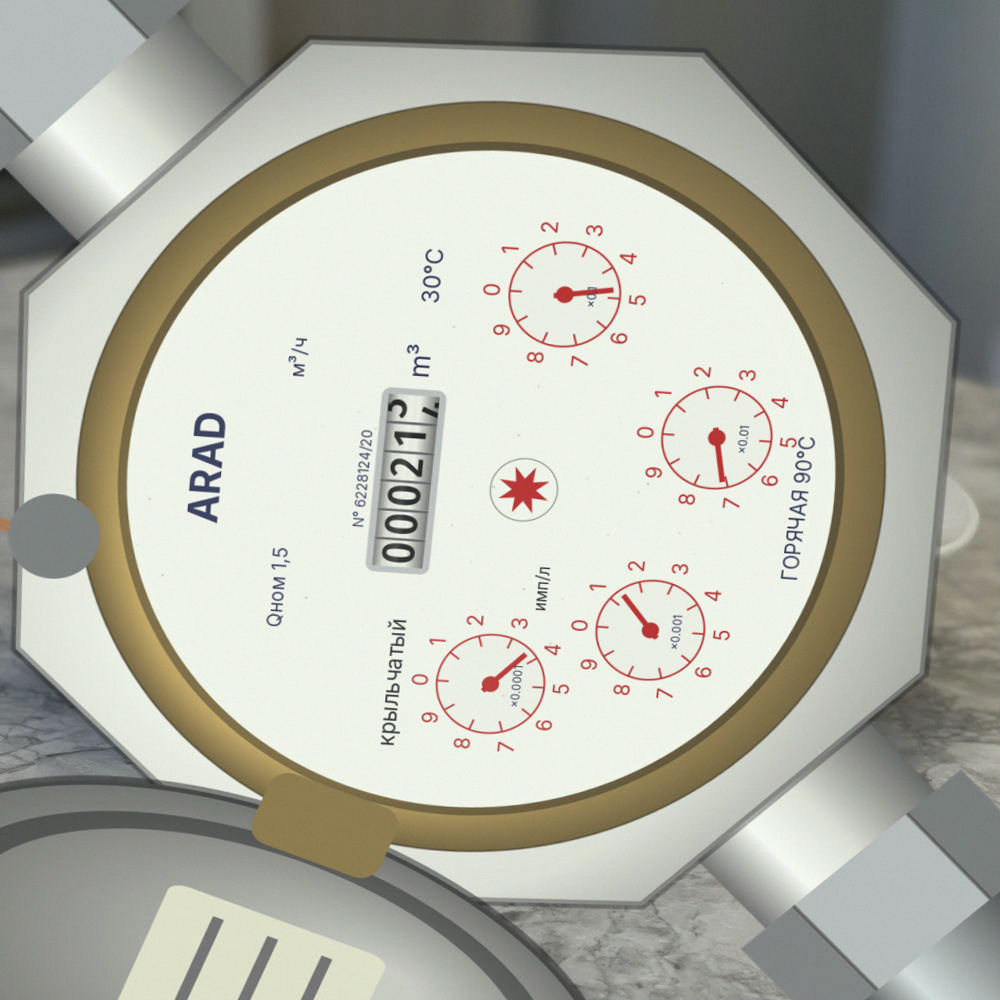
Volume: 213.4713 m³
